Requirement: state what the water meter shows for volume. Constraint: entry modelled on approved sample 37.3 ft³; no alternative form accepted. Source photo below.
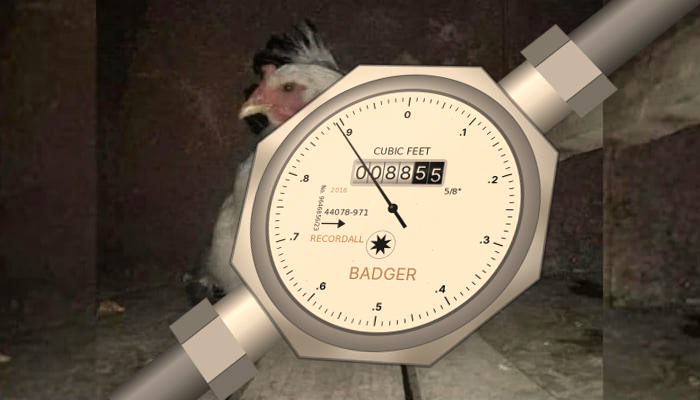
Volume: 8854.89 ft³
